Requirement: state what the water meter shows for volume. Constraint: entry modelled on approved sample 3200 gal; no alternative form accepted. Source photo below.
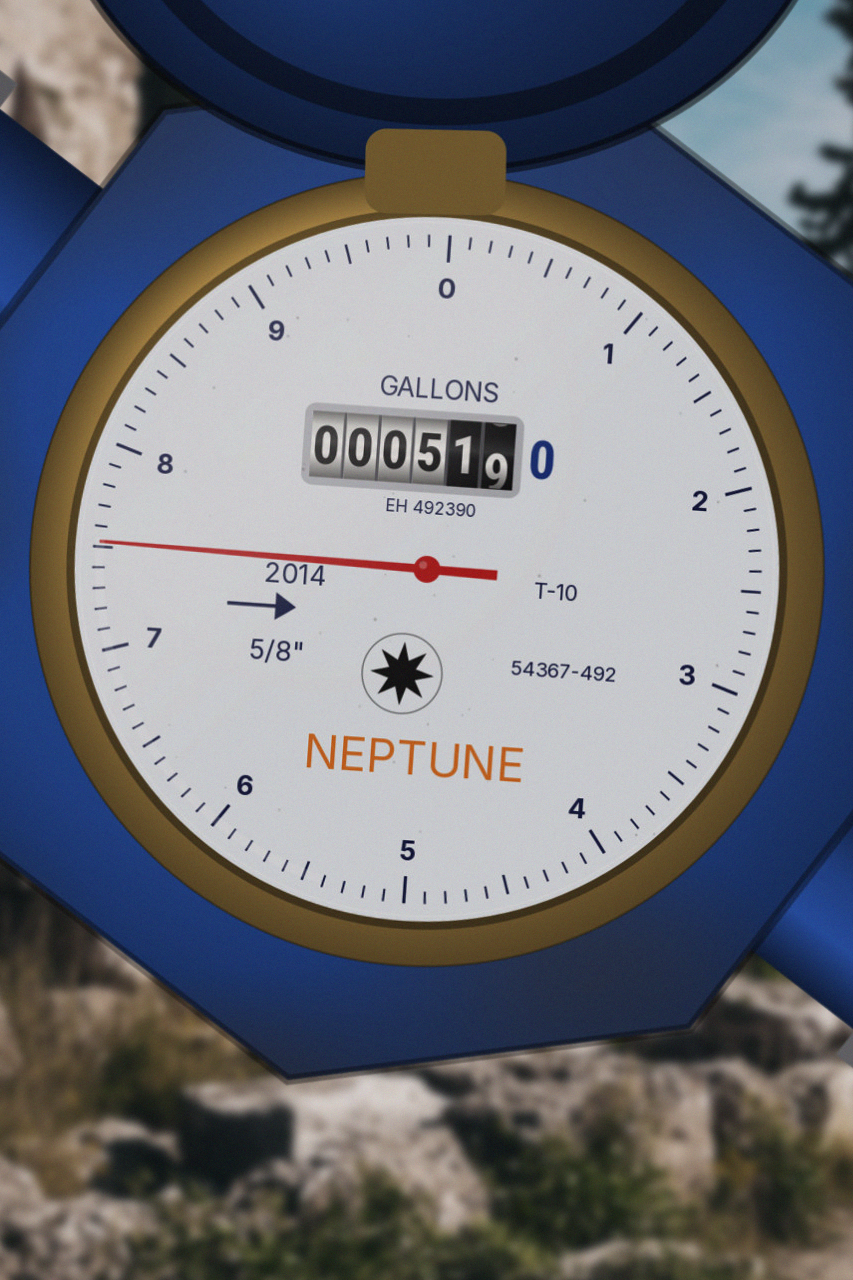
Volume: 5187.5 gal
